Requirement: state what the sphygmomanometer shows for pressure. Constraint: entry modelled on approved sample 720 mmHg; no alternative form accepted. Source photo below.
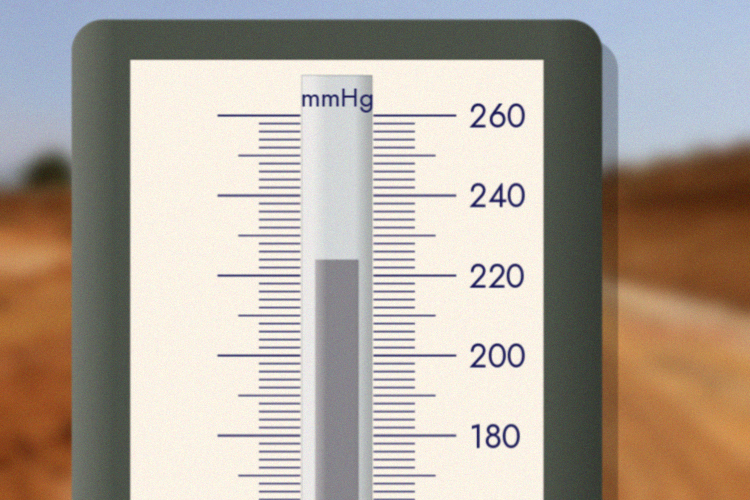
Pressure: 224 mmHg
